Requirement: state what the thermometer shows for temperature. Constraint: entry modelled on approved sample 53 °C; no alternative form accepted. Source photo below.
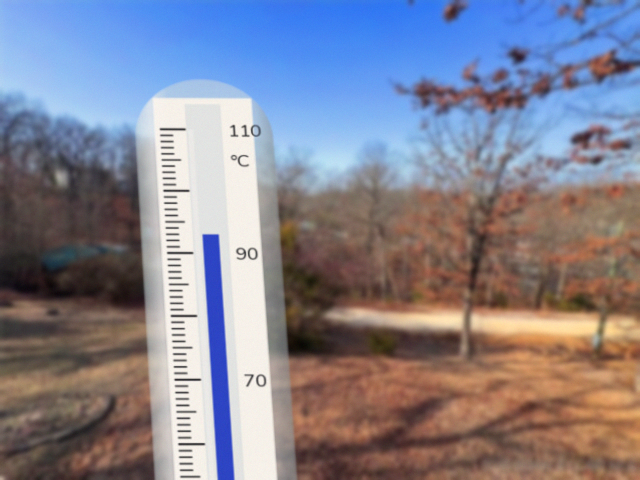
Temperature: 93 °C
